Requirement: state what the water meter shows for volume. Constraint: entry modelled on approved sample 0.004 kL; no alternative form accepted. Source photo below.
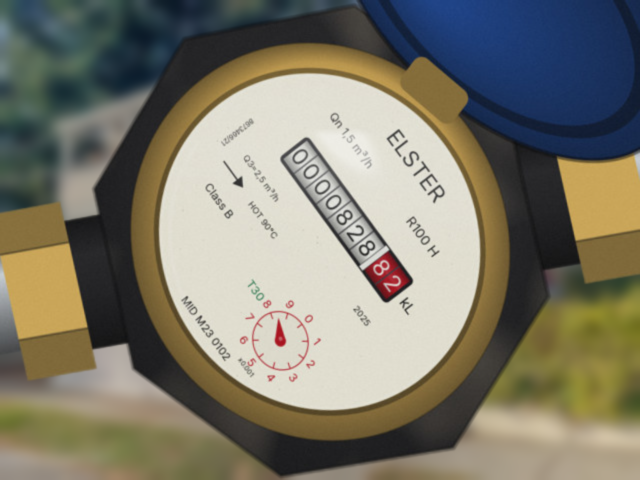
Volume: 828.828 kL
